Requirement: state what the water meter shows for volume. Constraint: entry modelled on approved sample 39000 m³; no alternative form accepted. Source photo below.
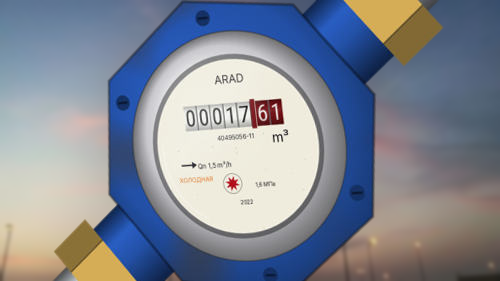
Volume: 17.61 m³
